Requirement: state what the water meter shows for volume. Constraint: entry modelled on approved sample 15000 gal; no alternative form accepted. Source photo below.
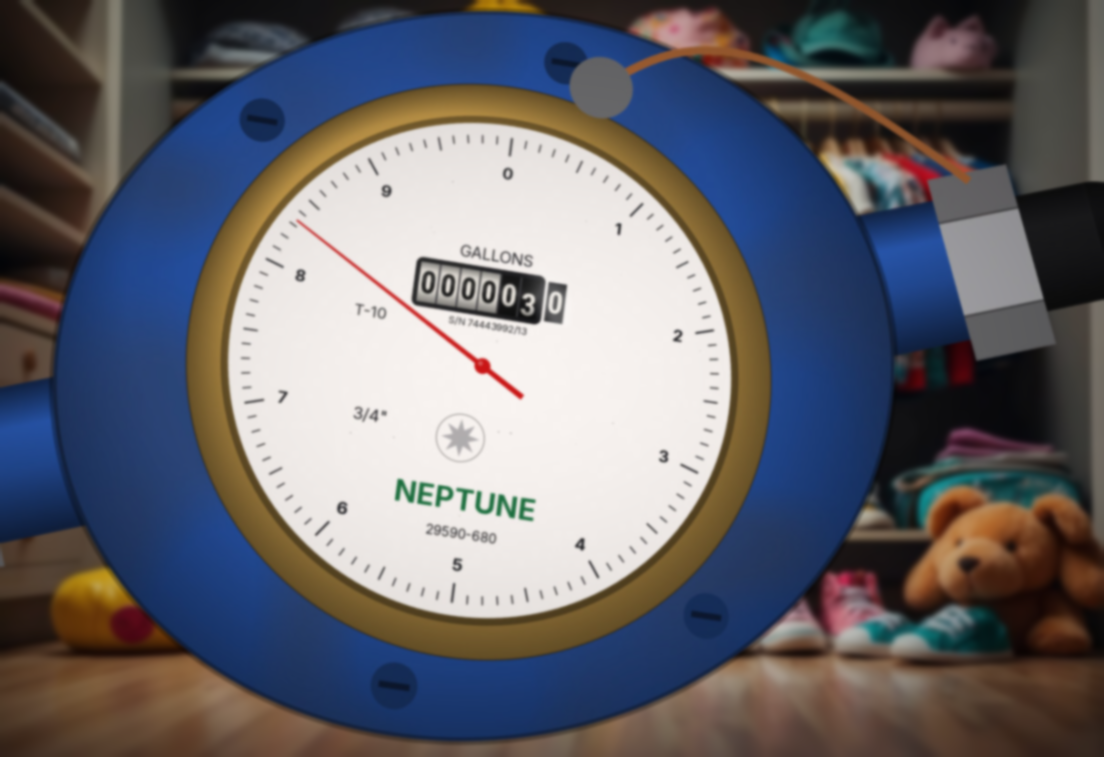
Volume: 28.3 gal
